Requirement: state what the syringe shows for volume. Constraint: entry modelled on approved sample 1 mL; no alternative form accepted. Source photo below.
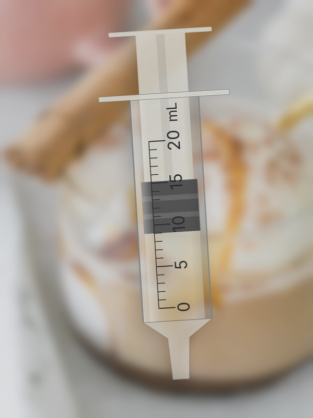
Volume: 9 mL
